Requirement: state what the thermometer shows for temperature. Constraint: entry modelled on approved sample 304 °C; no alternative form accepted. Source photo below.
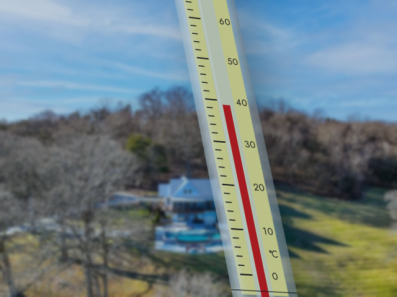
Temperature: 39 °C
